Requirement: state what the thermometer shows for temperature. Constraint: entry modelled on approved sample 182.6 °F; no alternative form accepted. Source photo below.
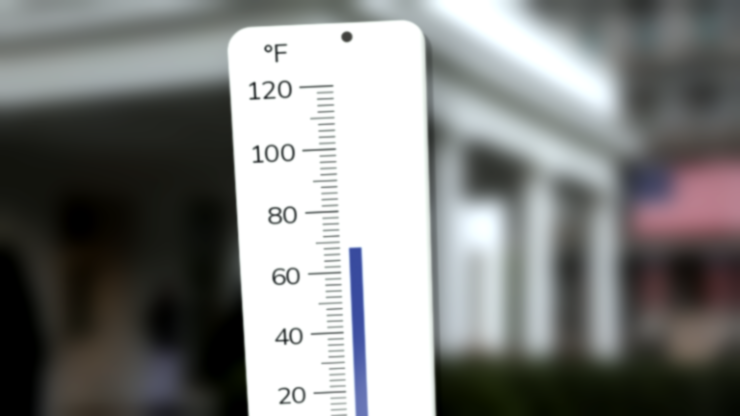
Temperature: 68 °F
